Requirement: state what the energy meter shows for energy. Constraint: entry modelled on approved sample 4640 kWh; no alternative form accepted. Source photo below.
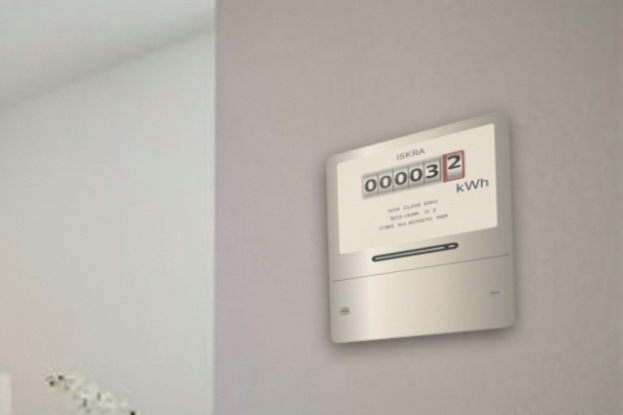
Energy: 3.2 kWh
